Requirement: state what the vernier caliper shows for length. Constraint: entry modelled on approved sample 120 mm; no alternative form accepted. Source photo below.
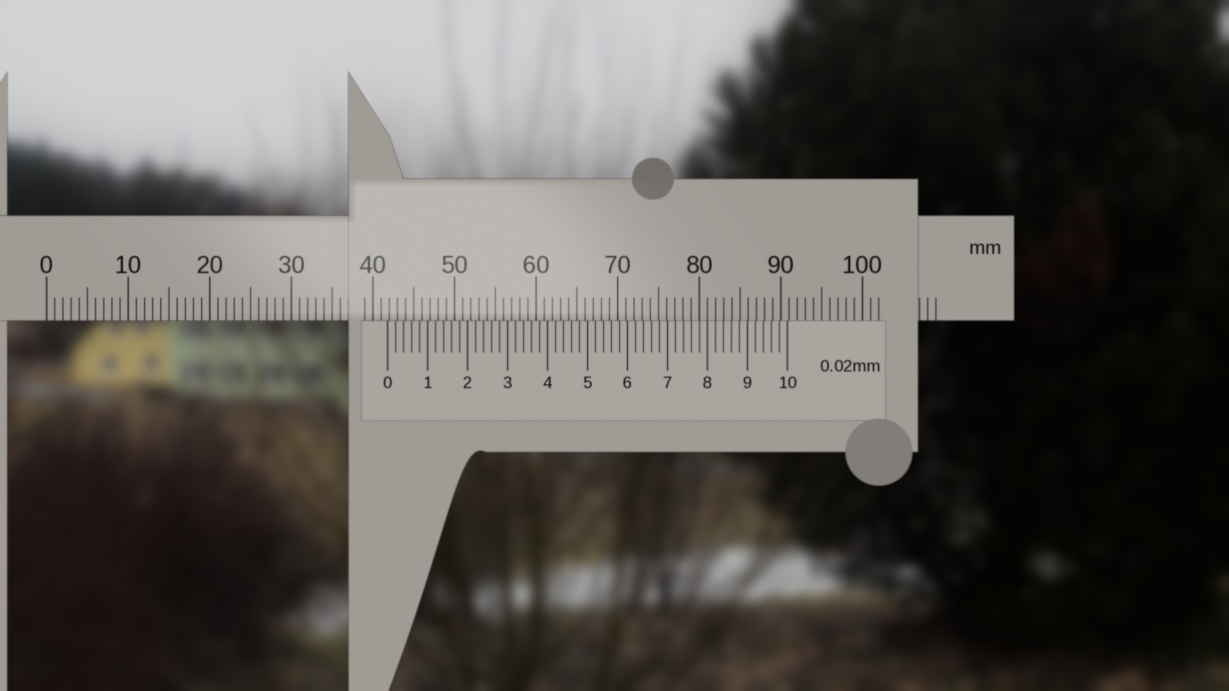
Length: 41.8 mm
